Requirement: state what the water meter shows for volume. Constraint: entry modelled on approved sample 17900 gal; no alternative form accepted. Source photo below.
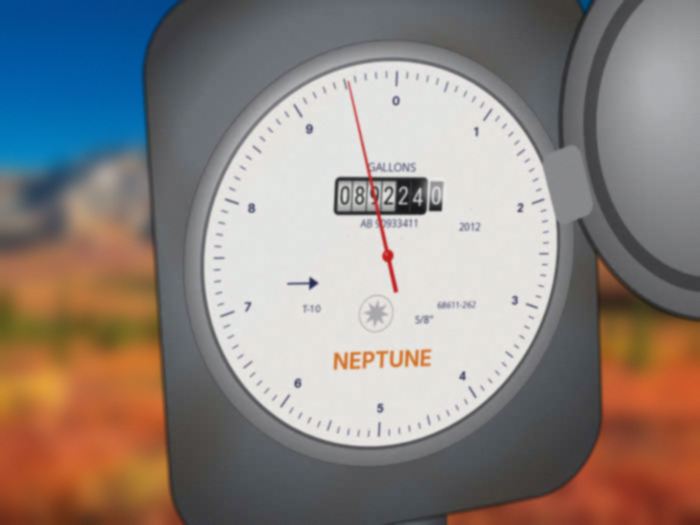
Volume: 892239.5 gal
